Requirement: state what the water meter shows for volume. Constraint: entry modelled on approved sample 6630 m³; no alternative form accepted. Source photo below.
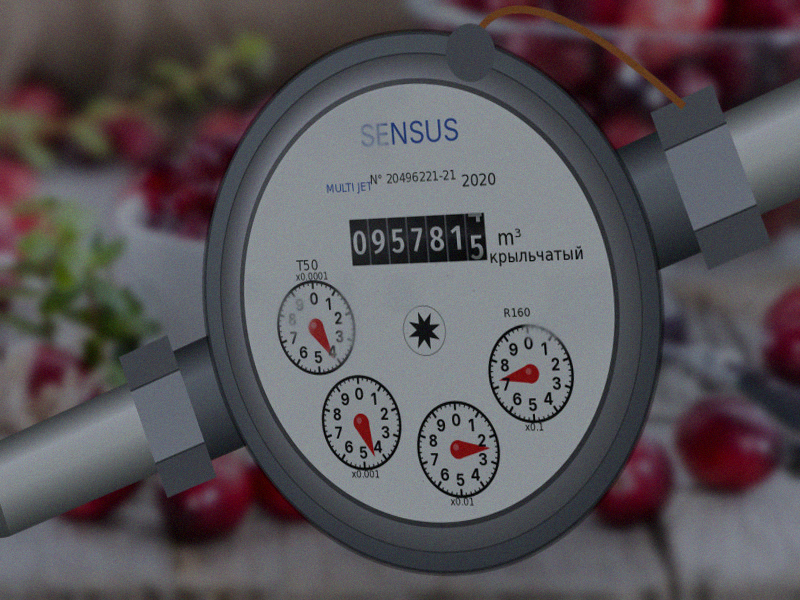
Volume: 957814.7244 m³
